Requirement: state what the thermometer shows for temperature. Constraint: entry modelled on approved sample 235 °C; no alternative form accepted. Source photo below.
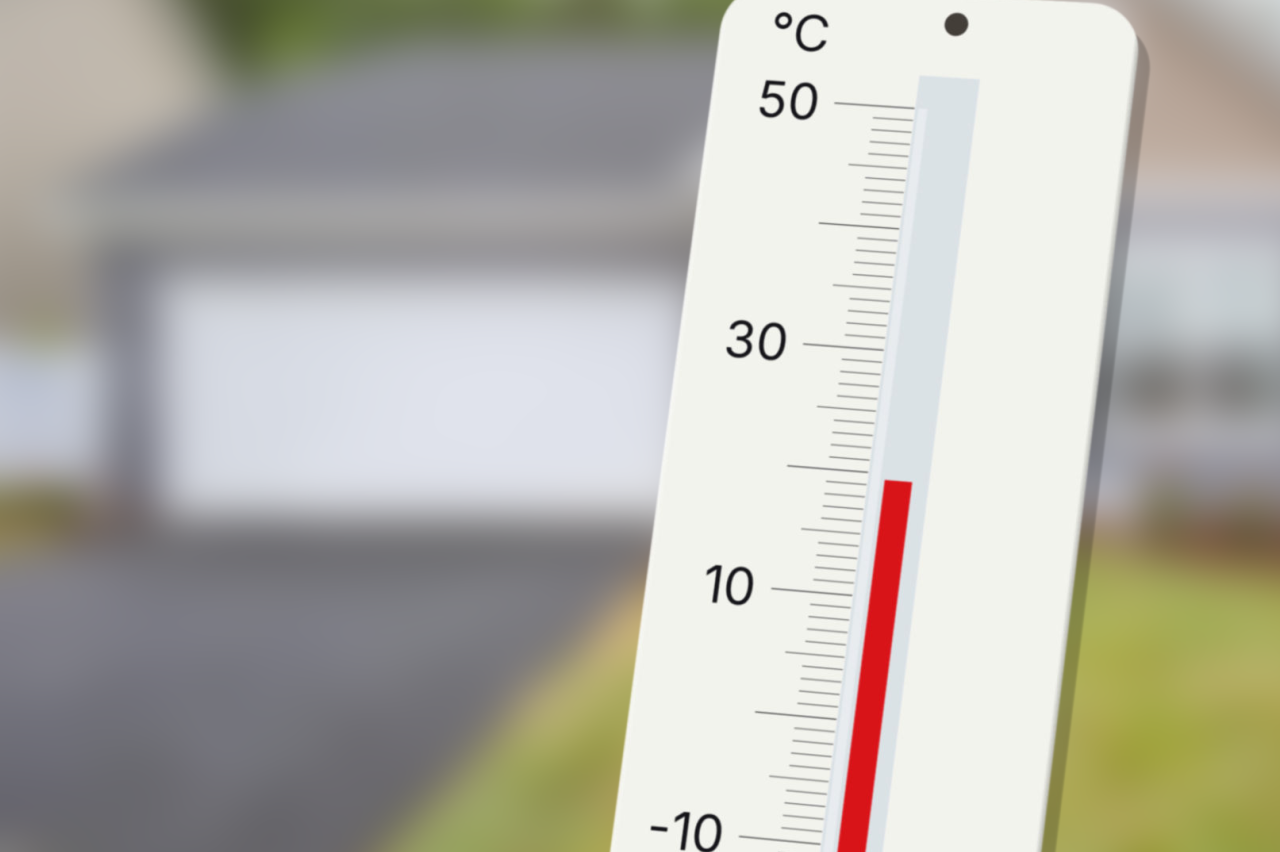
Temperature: 19.5 °C
